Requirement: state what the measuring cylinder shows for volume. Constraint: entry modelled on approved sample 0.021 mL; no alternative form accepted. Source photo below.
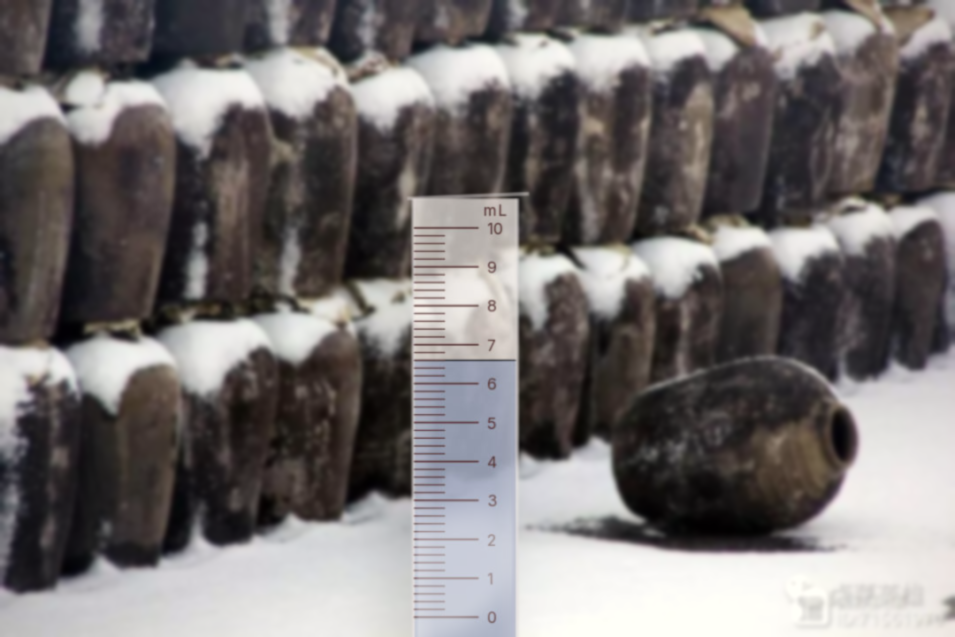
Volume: 6.6 mL
